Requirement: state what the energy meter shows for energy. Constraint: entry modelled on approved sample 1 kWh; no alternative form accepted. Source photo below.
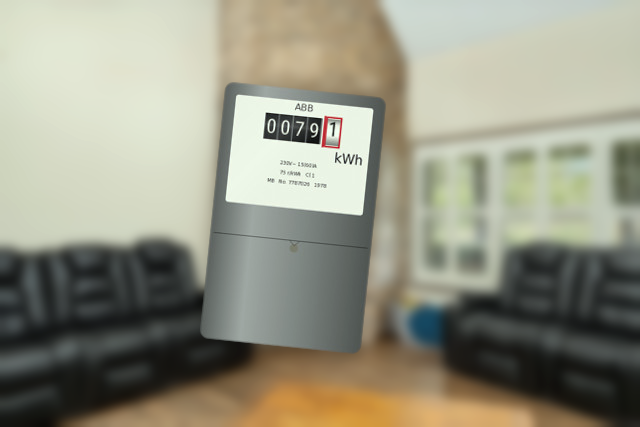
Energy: 79.1 kWh
